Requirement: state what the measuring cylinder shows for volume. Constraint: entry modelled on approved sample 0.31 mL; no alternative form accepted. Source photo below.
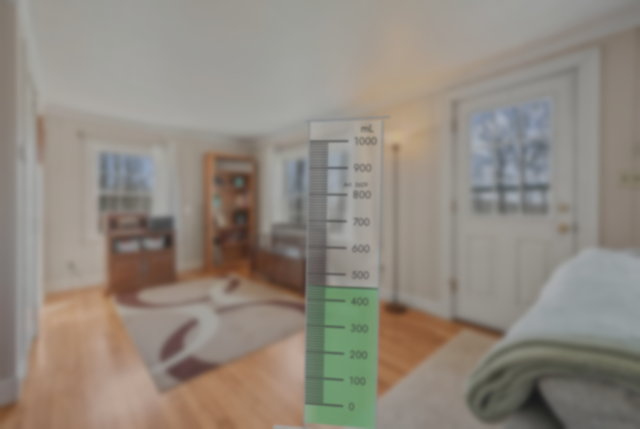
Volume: 450 mL
